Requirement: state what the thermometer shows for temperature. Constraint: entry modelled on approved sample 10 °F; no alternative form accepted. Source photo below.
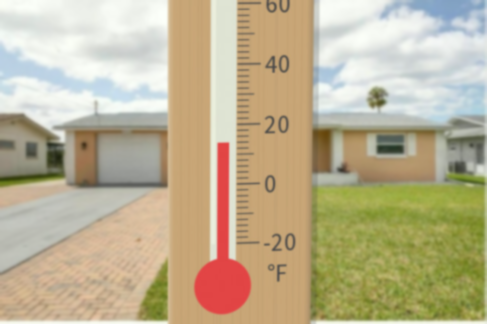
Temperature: 14 °F
